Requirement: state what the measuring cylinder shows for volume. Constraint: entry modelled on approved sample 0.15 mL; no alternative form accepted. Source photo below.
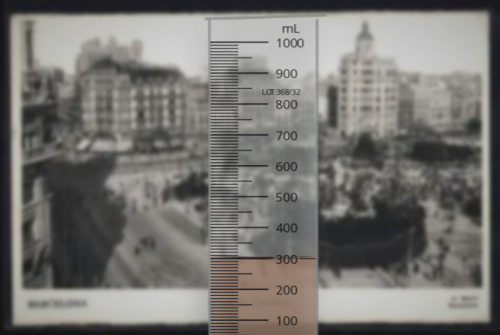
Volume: 300 mL
